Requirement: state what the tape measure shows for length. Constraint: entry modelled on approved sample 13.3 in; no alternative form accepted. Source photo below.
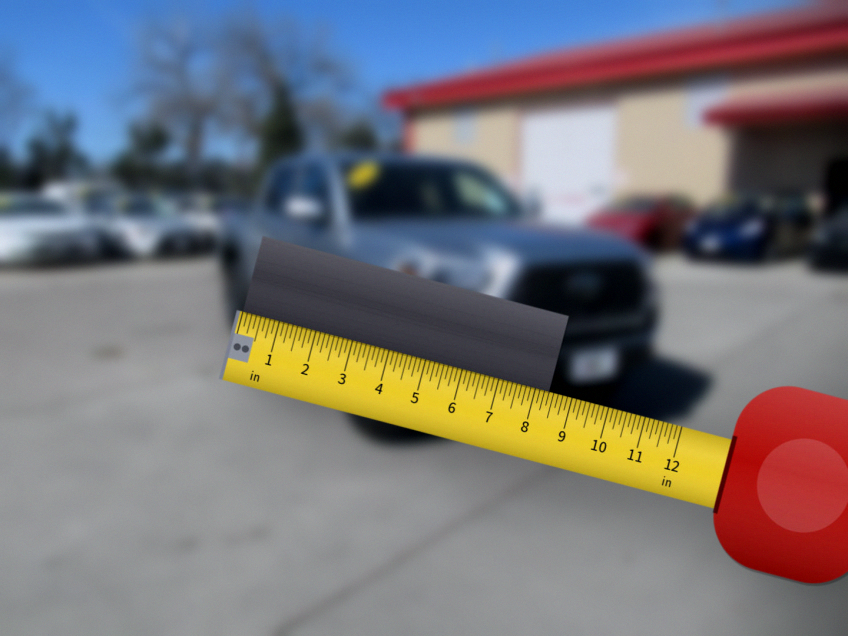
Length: 8.375 in
